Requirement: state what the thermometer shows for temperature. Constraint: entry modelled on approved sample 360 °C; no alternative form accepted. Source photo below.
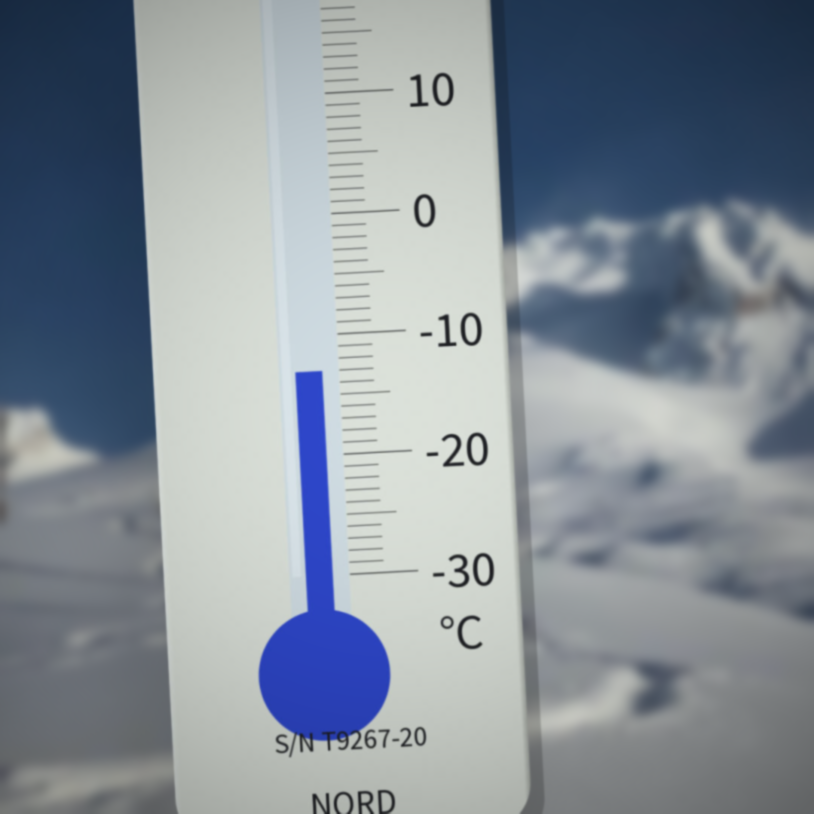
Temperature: -13 °C
